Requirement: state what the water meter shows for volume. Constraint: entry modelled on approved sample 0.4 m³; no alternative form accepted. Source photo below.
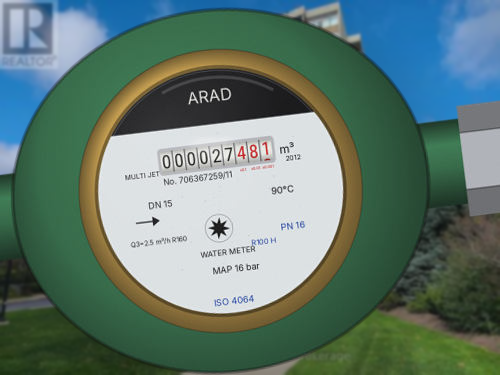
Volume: 27.481 m³
